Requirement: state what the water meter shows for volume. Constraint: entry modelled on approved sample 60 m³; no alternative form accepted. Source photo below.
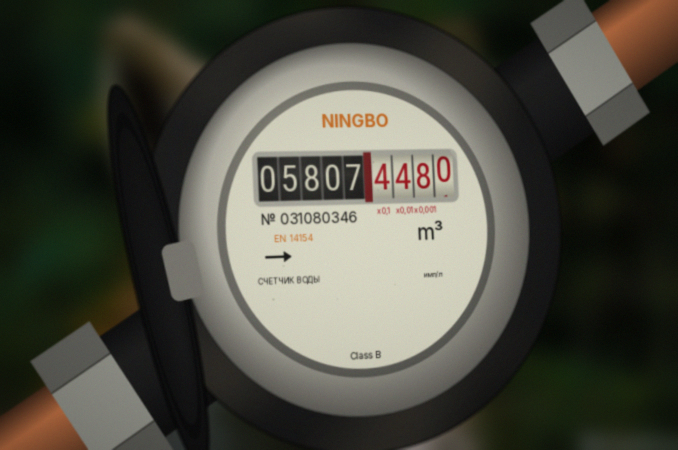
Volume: 5807.4480 m³
